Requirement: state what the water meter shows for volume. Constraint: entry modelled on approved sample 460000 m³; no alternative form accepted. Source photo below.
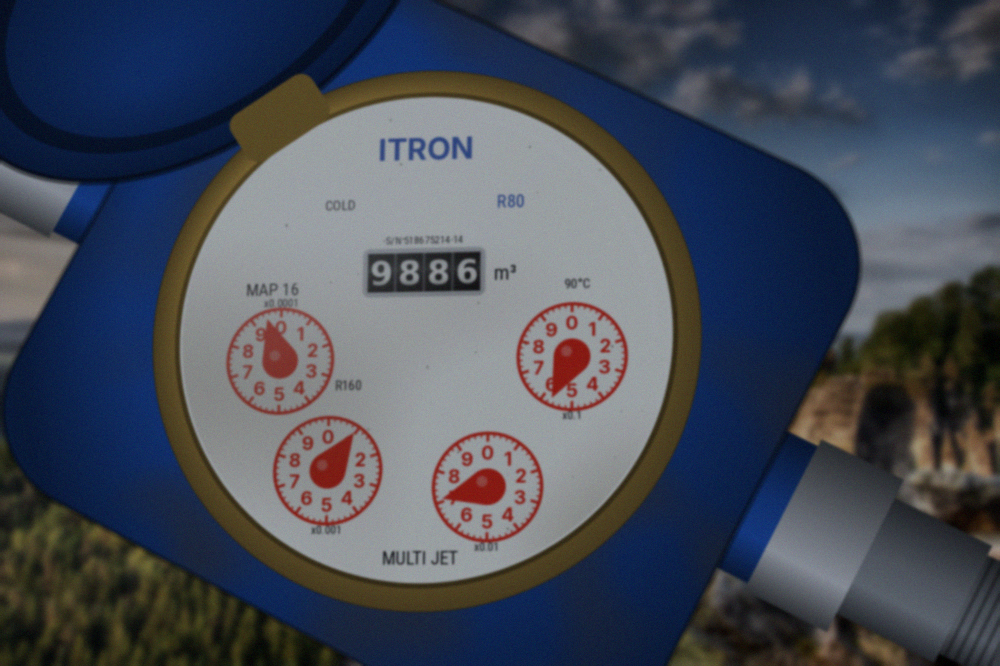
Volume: 9886.5709 m³
